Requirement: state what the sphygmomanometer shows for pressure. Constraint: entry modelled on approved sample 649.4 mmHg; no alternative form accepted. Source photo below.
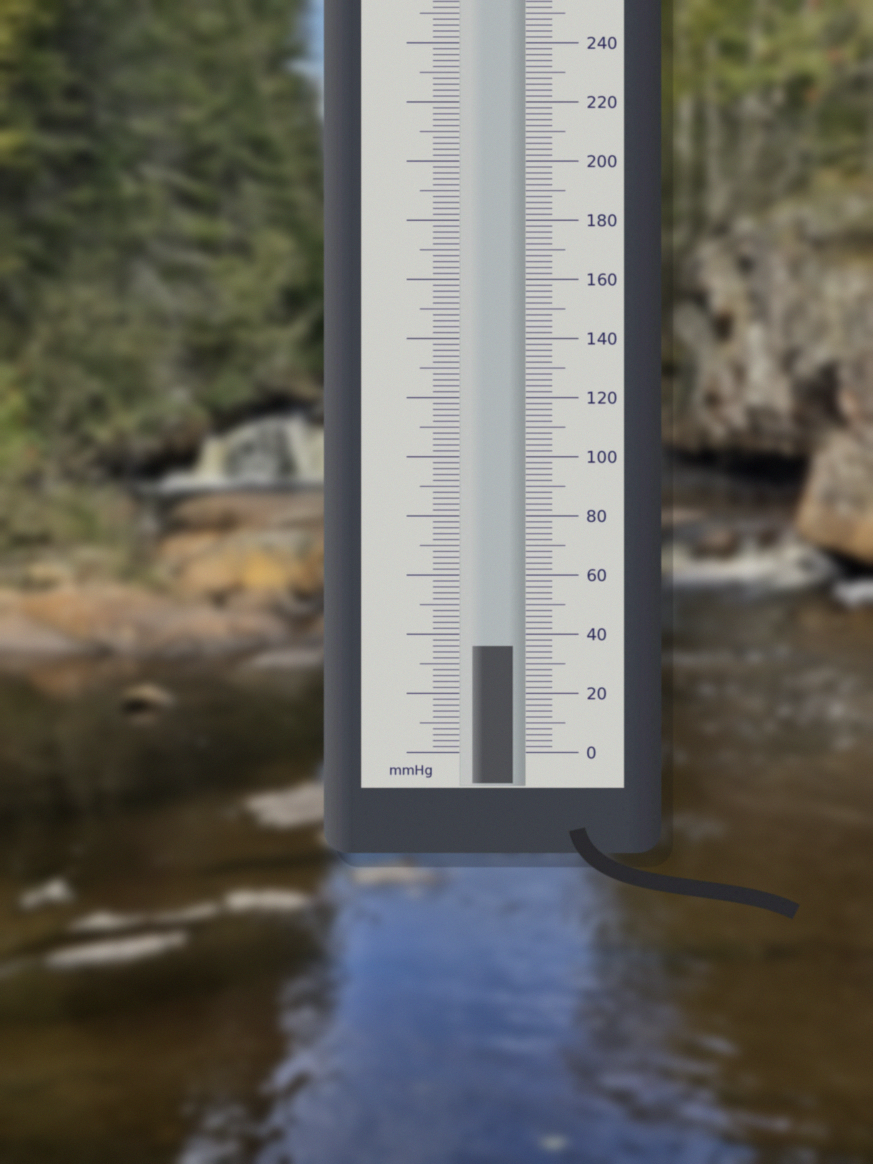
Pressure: 36 mmHg
